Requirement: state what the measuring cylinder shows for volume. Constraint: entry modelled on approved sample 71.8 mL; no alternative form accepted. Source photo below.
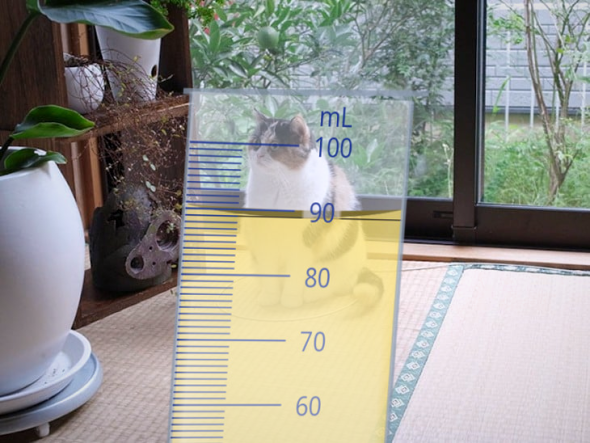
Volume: 89 mL
